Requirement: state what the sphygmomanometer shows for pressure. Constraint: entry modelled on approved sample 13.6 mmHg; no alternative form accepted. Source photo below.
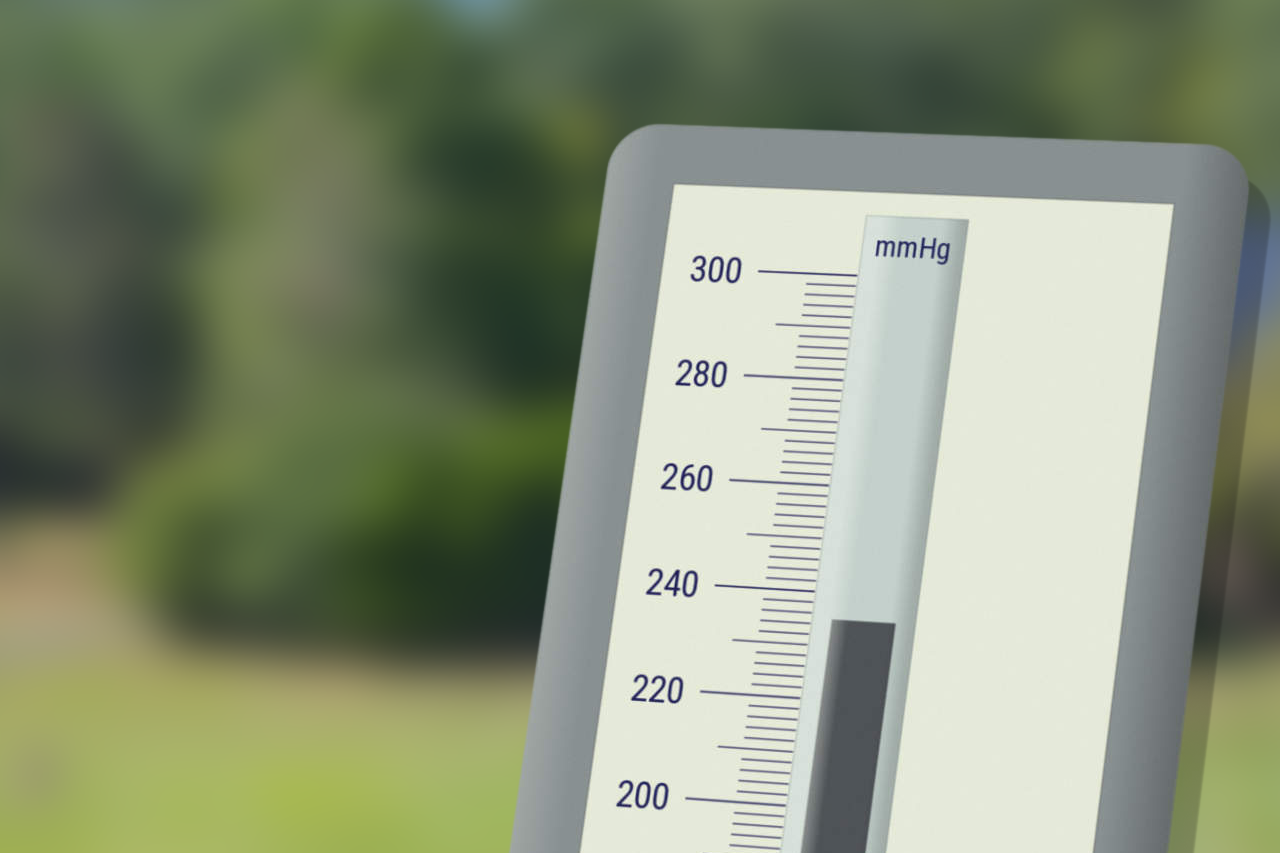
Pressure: 235 mmHg
